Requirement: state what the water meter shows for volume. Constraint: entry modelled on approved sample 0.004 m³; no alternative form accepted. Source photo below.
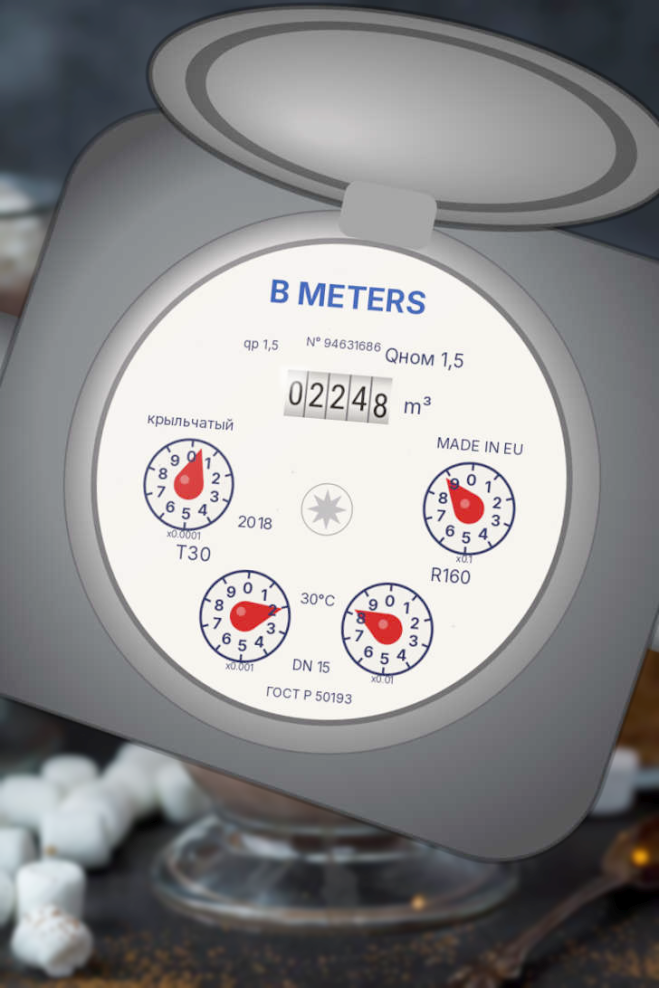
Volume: 2247.8820 m³
